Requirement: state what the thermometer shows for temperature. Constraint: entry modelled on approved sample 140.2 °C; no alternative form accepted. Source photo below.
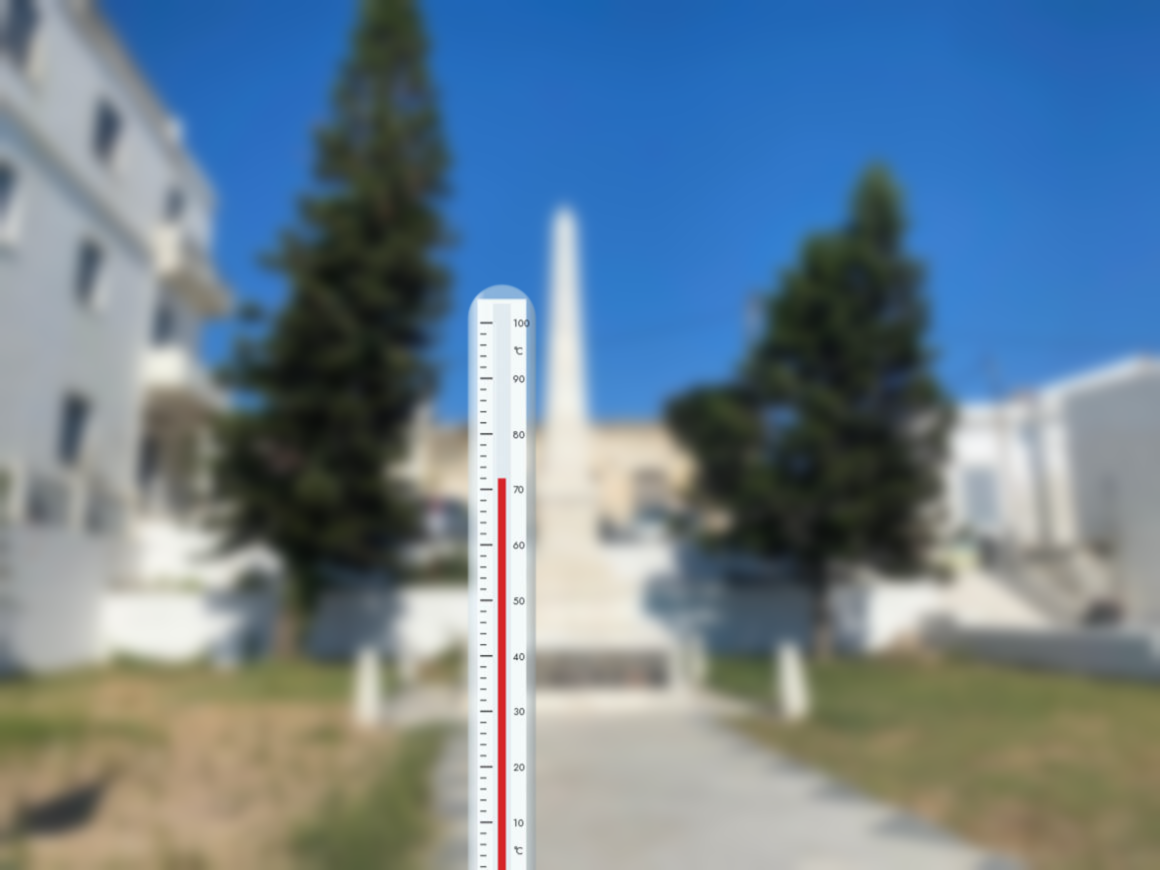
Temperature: 72 °C
